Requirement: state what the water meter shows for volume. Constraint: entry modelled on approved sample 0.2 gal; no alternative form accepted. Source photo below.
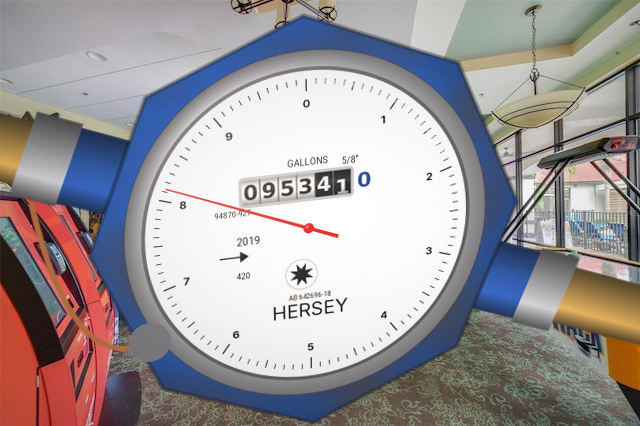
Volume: 953408.1 gal
